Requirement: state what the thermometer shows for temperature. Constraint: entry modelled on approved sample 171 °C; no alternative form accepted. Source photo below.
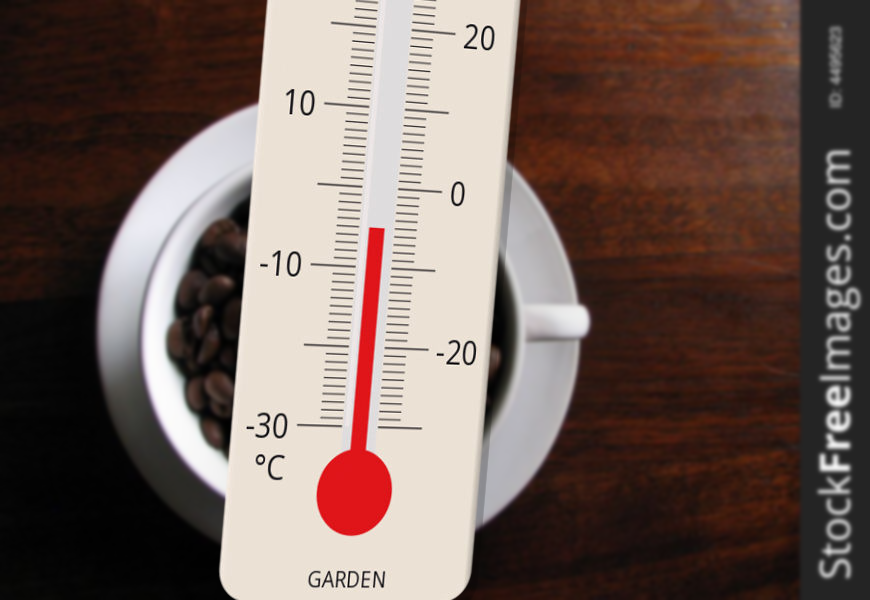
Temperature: -5 °C
